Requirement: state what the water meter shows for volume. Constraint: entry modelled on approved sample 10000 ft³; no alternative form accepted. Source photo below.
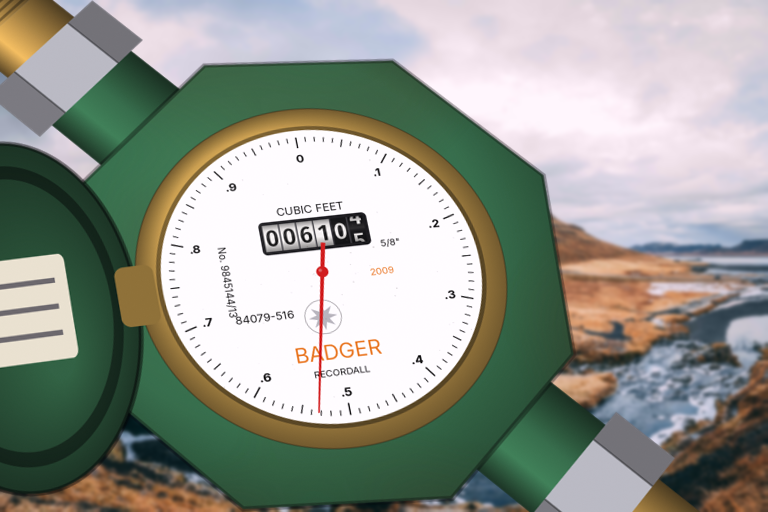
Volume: 6104.53 ft³
